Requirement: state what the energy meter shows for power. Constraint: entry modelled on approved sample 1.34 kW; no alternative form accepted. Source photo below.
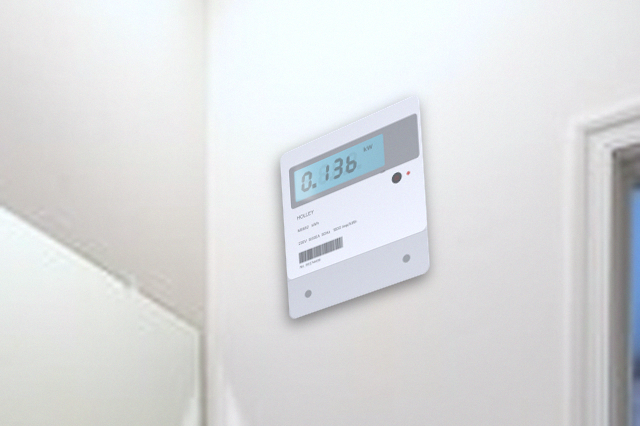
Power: 0.136 kW
